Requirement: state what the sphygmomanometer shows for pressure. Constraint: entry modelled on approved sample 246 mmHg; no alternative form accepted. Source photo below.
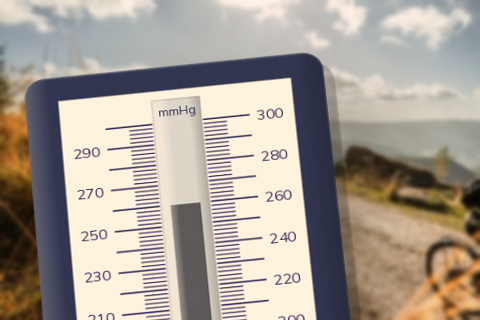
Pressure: 260 mmHg
